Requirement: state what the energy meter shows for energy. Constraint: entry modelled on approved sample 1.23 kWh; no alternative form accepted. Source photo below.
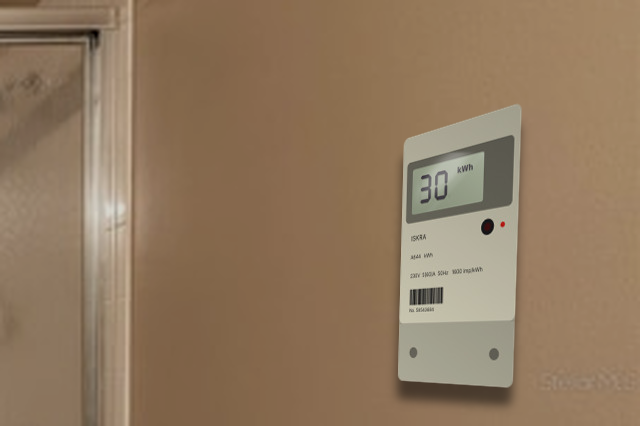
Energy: 30 kWh
